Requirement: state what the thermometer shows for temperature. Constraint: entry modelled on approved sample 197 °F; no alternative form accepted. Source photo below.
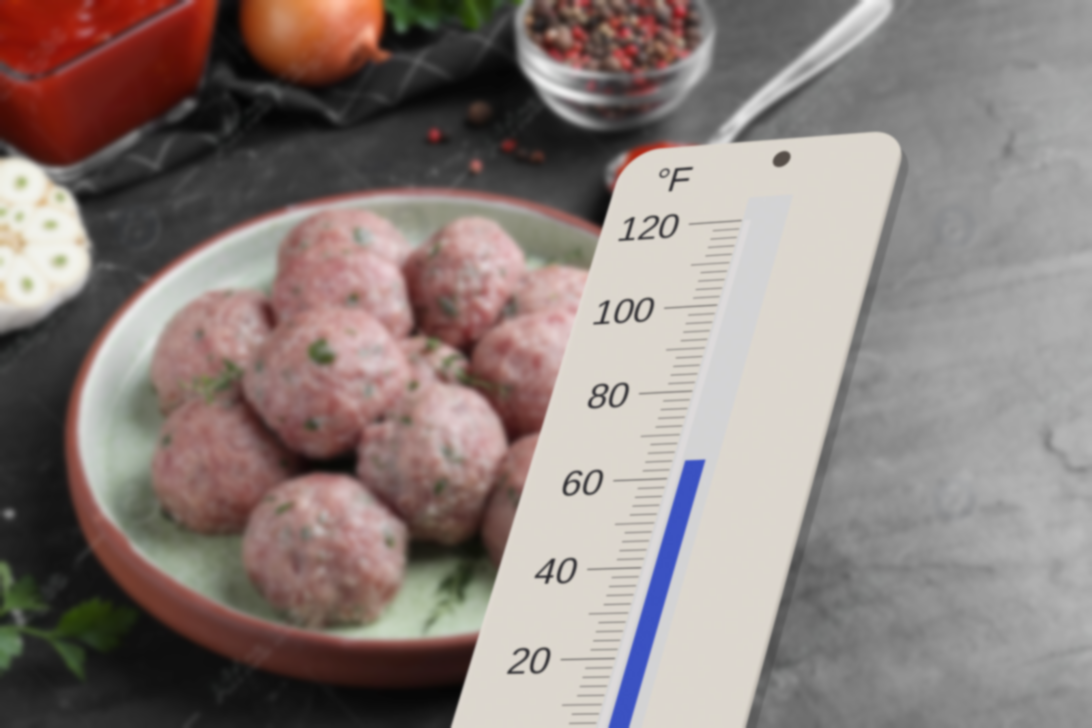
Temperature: 64 °F
